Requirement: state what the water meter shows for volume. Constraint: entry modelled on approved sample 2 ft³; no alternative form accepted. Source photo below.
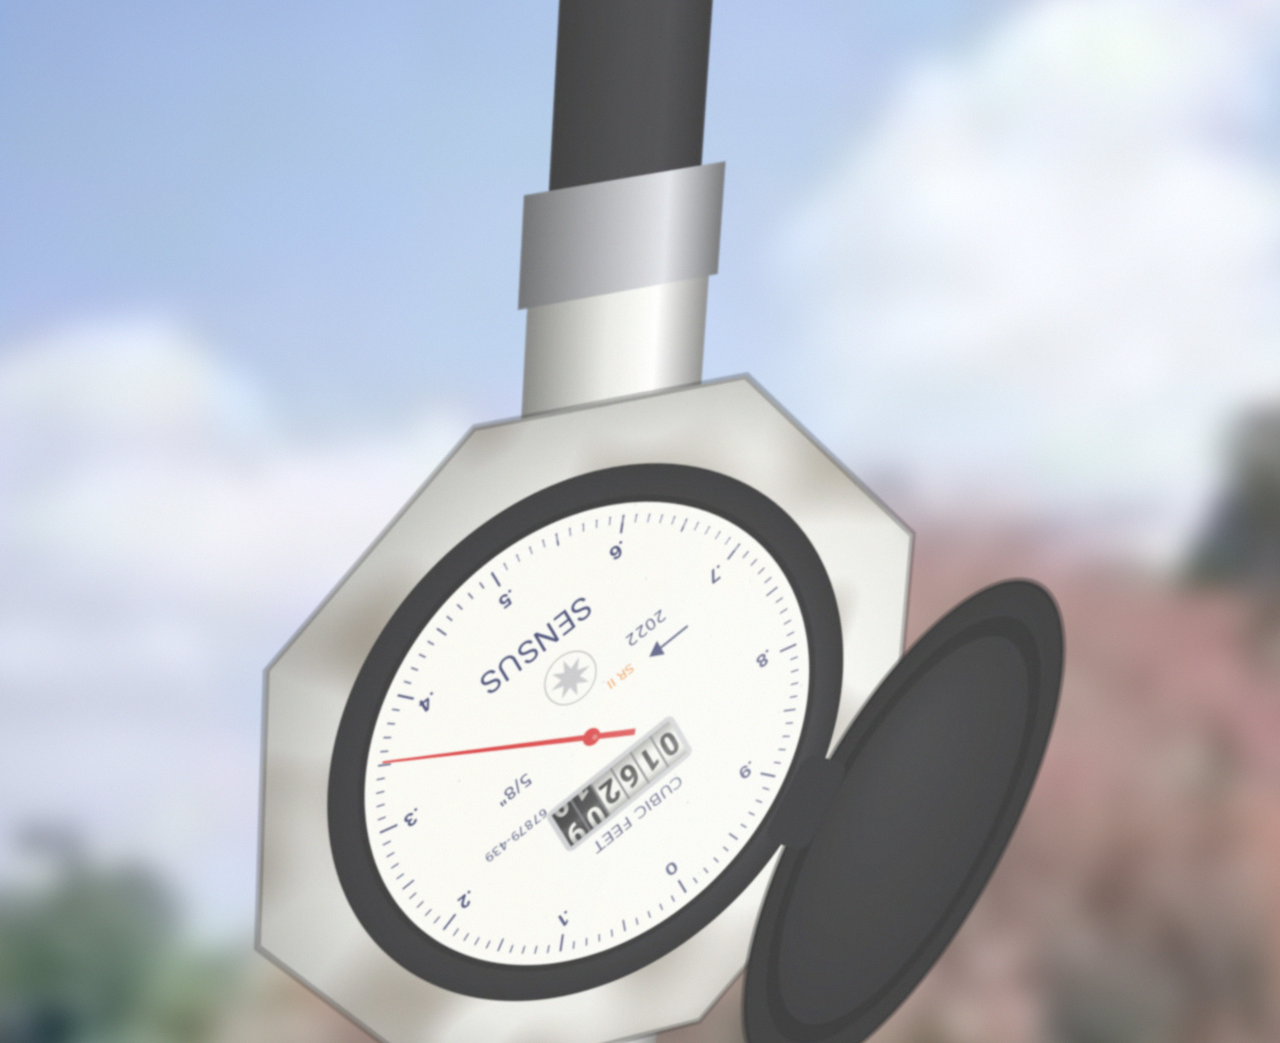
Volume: 16209.35 ft³
